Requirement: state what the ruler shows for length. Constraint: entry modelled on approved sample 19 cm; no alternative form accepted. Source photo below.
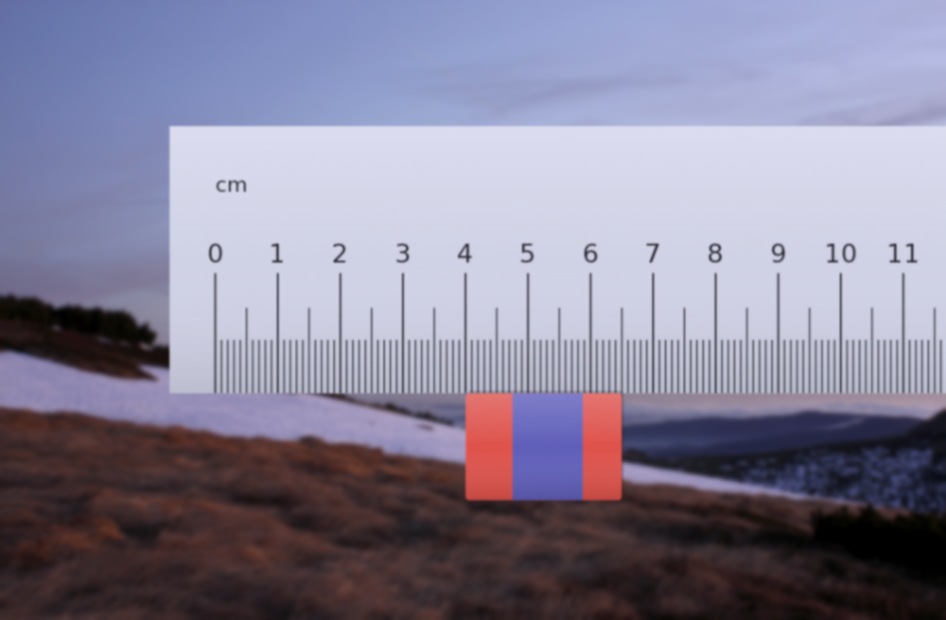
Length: 2.5 cm
